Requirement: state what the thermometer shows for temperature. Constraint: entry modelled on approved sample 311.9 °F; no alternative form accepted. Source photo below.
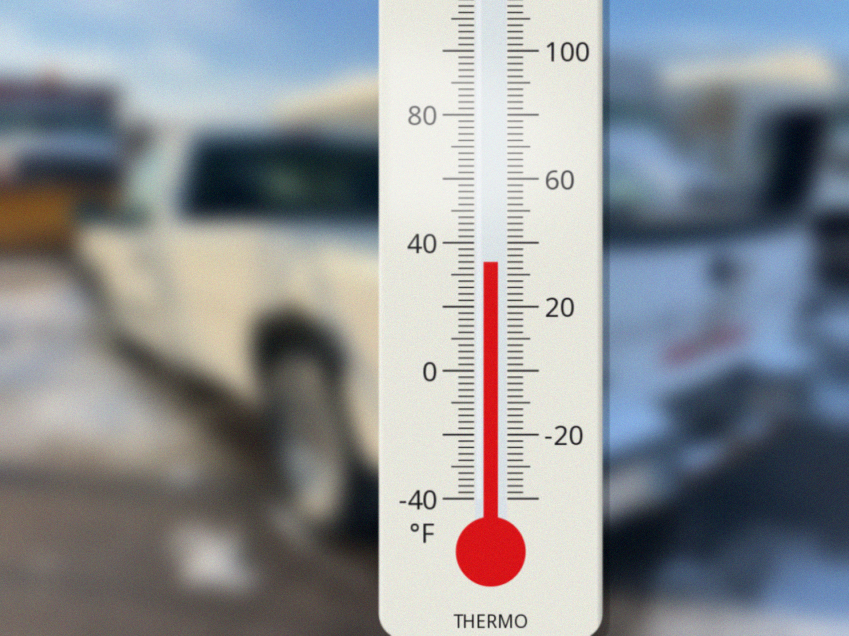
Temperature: 34 °F
